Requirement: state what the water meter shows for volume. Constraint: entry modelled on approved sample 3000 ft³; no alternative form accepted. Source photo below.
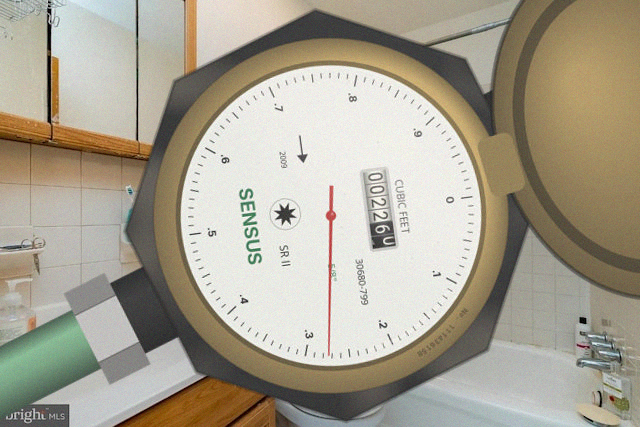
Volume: 2260.27 ft³
